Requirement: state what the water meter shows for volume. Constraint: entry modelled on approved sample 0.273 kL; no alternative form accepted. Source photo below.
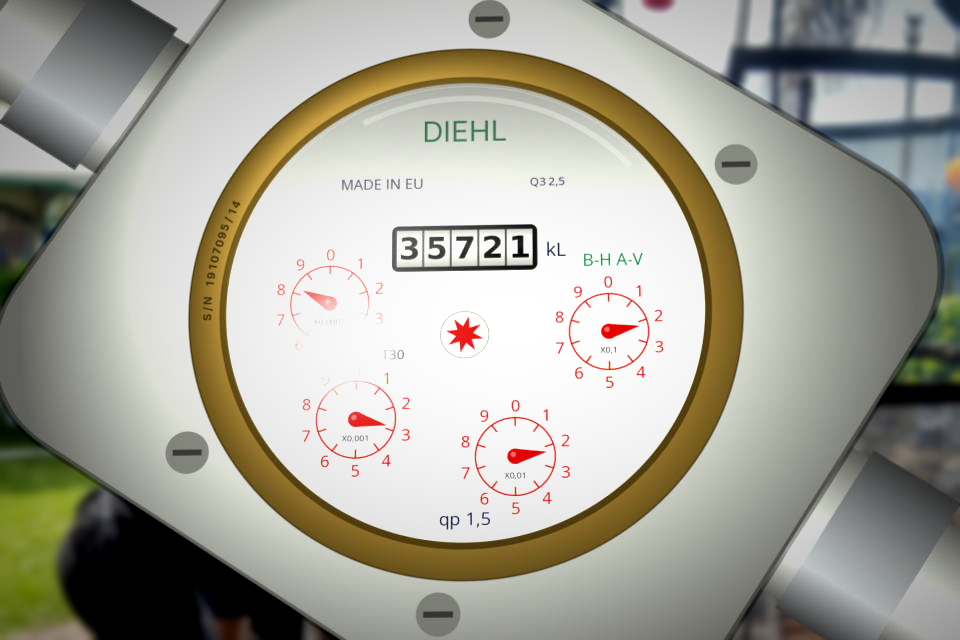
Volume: 35721.2228 kL
